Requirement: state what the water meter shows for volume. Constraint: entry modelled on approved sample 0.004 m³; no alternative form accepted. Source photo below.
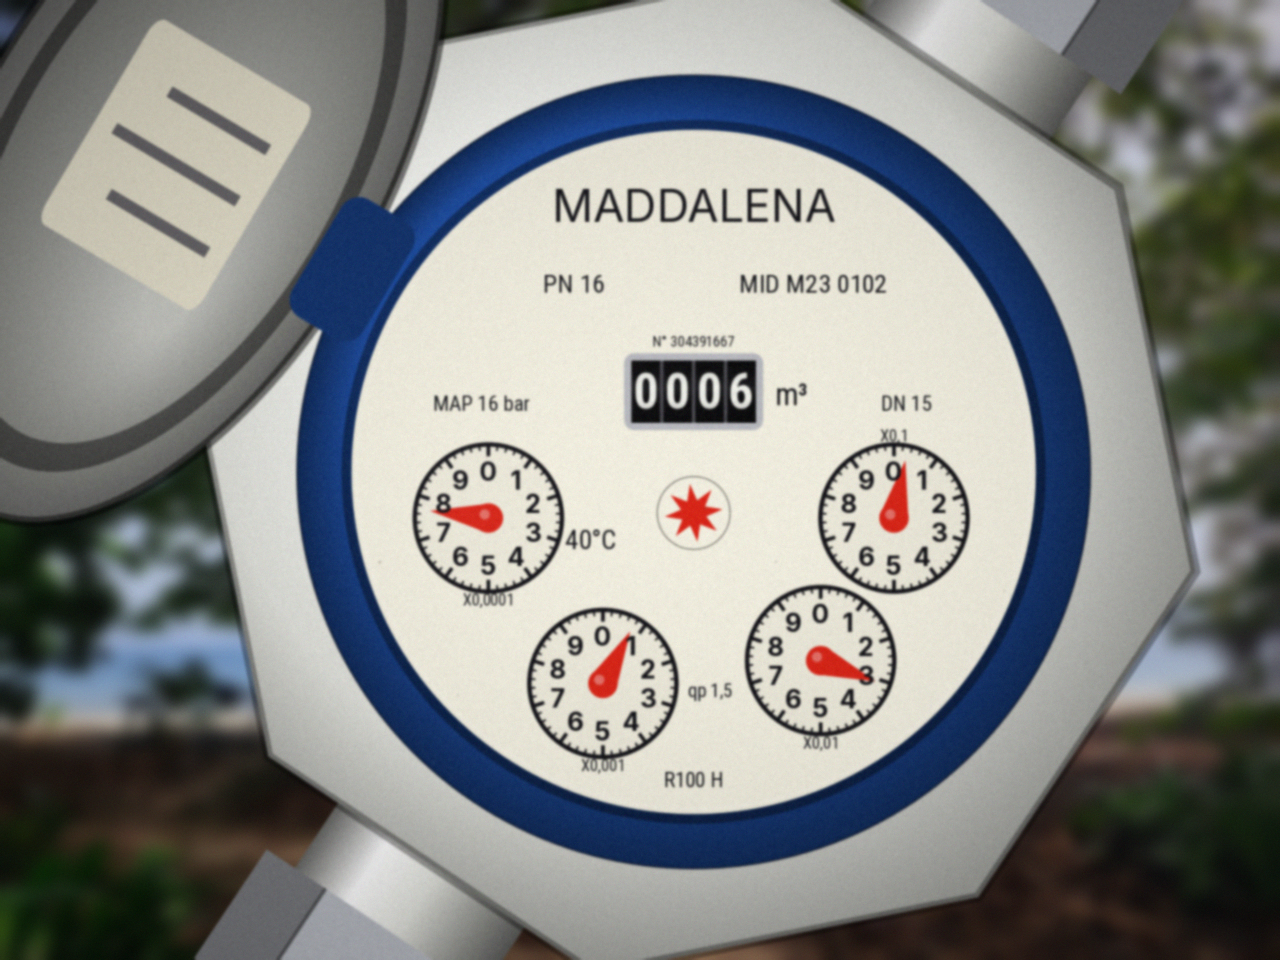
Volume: 6.0307 m³
